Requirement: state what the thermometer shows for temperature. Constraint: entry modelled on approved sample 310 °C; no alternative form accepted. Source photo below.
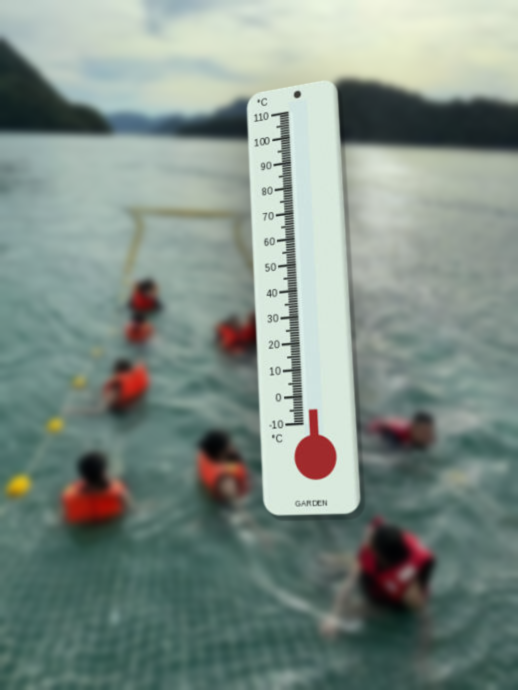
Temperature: -5 °C
